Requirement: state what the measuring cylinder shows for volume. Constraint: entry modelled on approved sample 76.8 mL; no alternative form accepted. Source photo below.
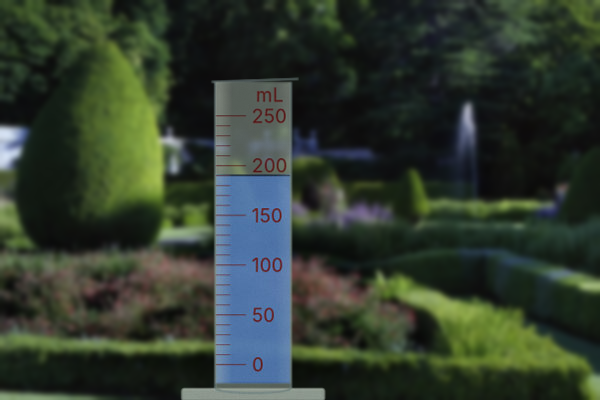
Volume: 190 mL
